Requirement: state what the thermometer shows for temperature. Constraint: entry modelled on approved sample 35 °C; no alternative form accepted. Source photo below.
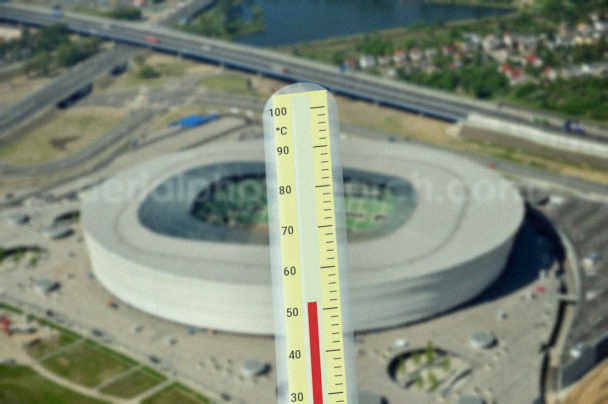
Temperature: 52 °C
